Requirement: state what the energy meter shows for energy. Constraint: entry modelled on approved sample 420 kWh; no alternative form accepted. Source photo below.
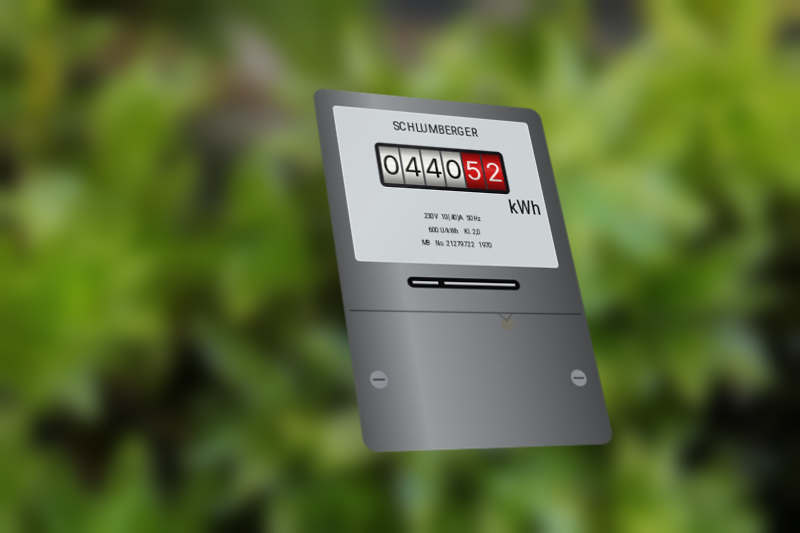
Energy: 440.52 kWh
